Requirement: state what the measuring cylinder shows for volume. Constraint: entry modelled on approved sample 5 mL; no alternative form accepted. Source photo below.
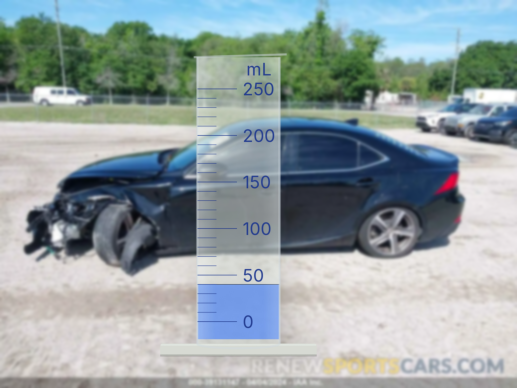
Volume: 40 mL
